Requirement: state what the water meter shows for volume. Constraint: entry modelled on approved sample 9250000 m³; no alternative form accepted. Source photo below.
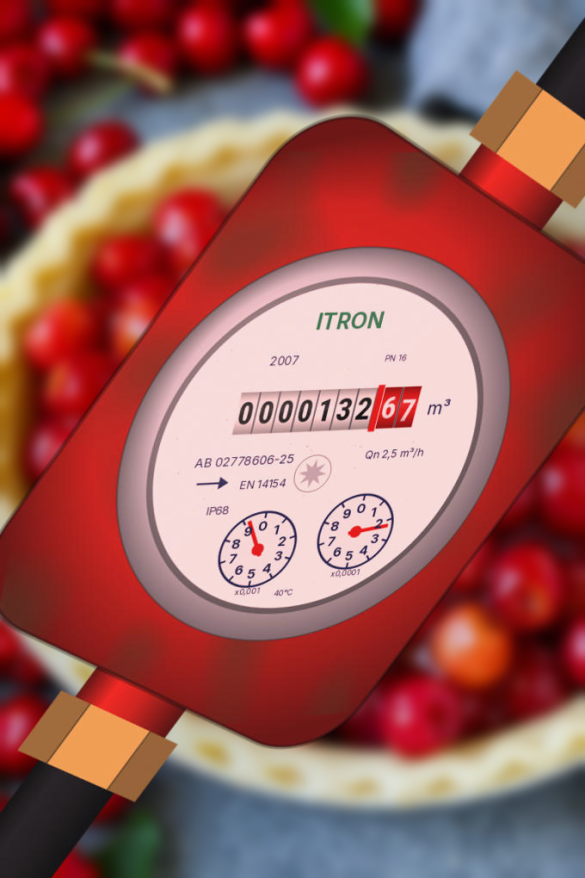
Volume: 132.6692 m³
